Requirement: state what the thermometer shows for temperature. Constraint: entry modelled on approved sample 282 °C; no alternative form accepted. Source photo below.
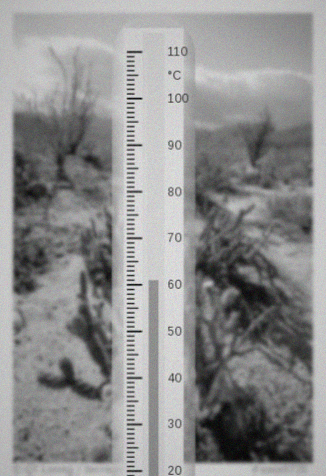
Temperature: 61 °C
